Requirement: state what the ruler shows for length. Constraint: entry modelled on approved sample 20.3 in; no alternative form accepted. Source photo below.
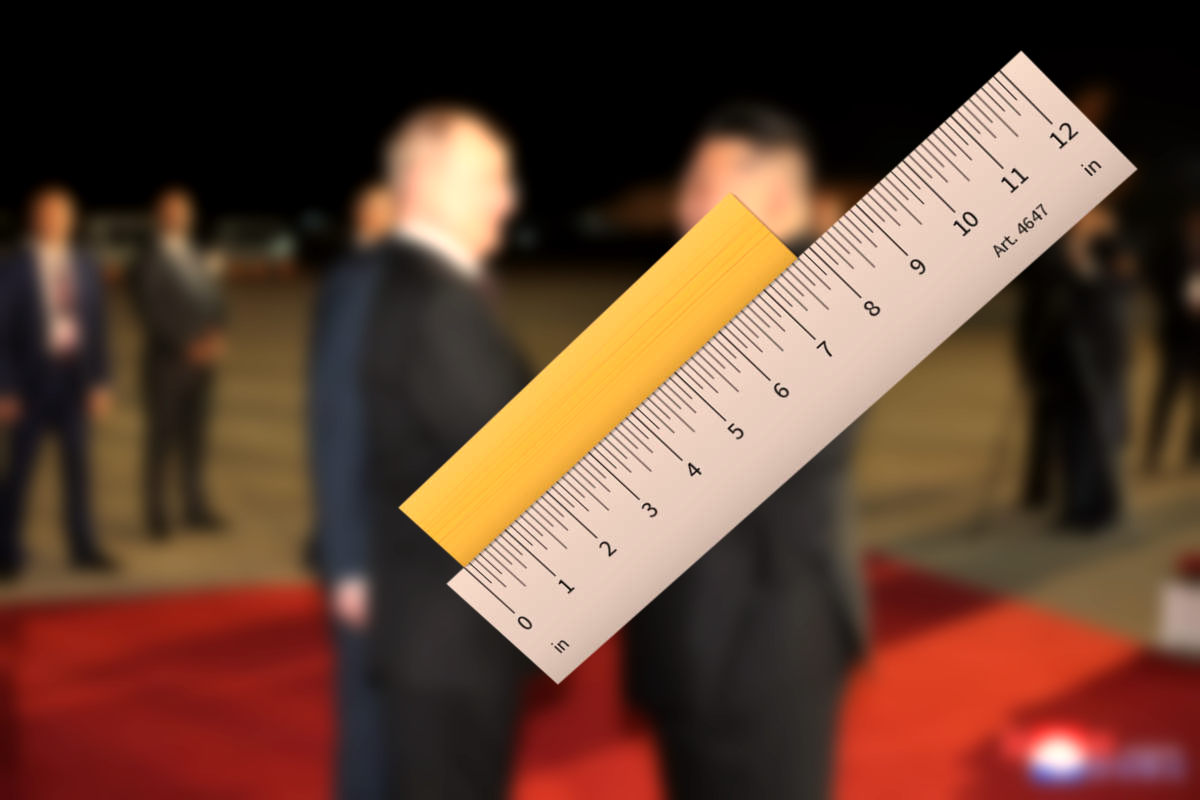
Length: 7.75 in
